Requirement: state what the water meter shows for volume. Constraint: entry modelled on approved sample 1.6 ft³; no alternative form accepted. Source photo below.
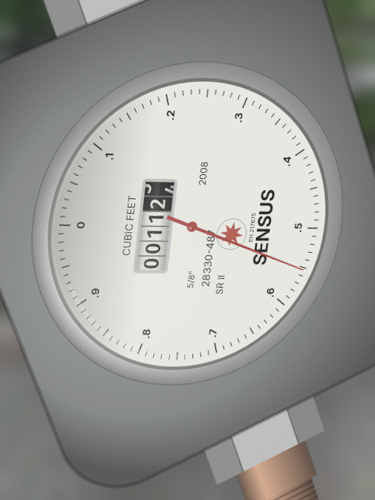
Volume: 1123.55 ft³
